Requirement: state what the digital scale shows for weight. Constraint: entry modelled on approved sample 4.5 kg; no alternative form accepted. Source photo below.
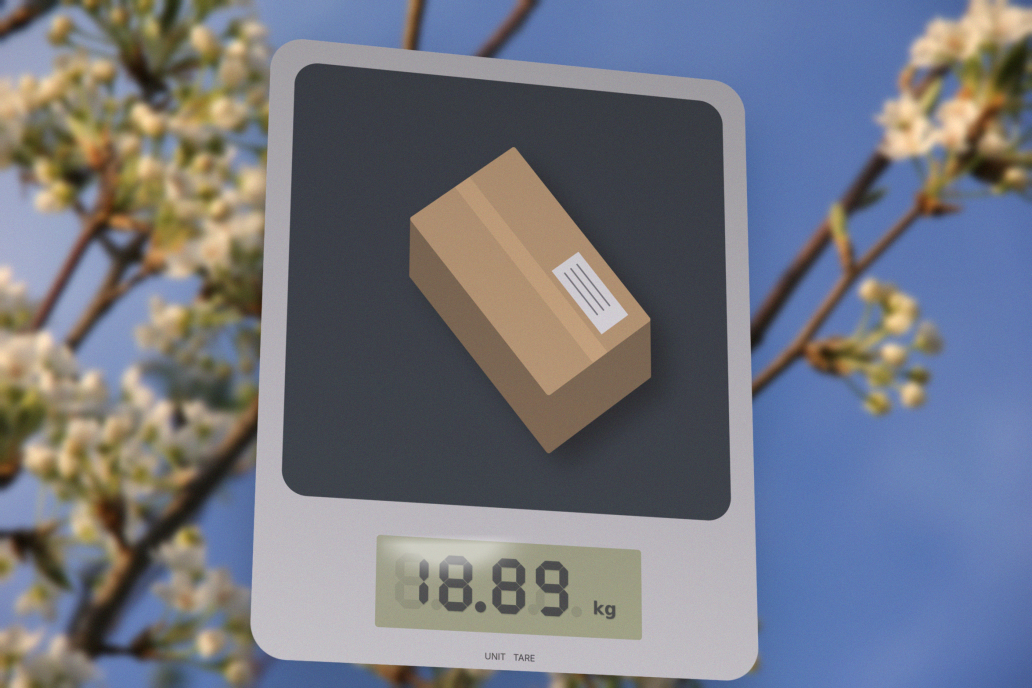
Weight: 18.89 kg
